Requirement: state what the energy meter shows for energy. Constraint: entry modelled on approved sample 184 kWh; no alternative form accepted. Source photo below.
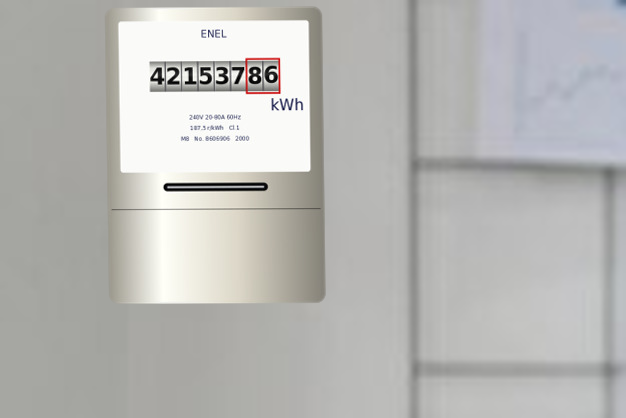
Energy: 421537.86 kWh
